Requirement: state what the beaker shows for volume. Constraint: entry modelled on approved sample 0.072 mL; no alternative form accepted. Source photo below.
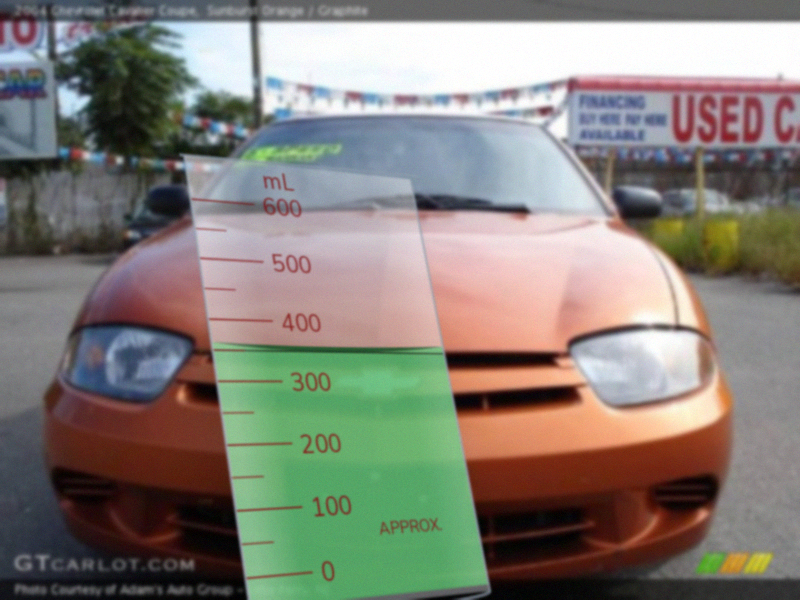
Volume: 350 mL
